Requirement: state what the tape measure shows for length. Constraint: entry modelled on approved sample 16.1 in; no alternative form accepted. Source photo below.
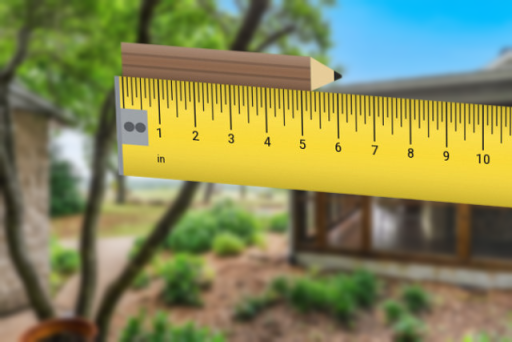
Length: 6.125 in
